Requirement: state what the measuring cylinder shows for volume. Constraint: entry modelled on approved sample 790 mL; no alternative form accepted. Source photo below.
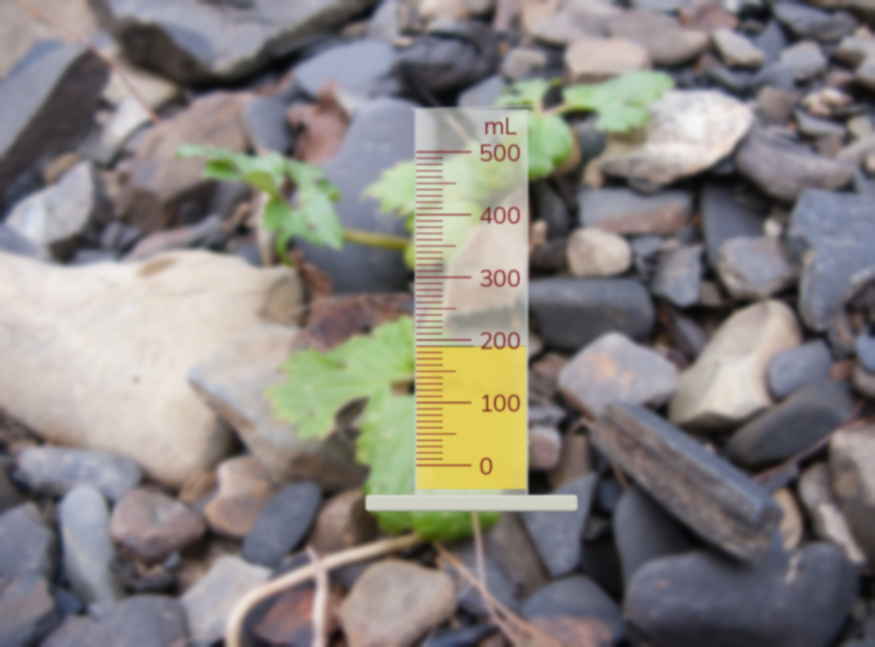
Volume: 190 mL
